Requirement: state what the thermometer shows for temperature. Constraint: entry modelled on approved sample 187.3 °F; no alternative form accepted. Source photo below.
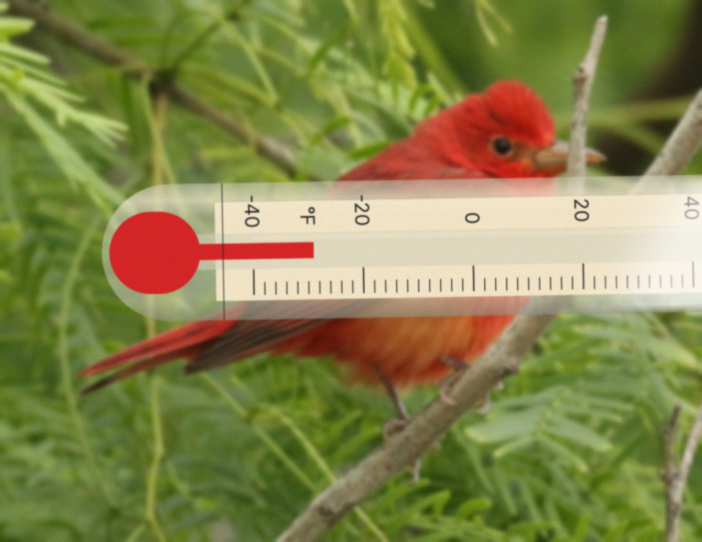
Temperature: -29 °F
